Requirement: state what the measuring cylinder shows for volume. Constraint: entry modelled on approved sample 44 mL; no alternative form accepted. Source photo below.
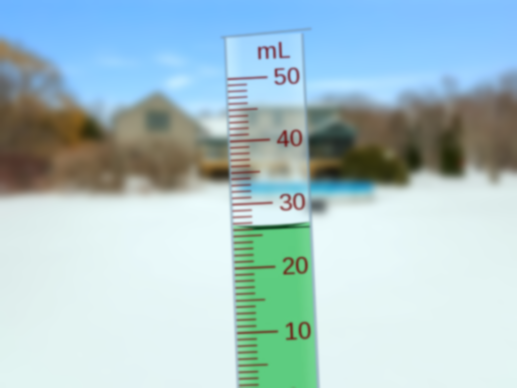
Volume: 26 mL
